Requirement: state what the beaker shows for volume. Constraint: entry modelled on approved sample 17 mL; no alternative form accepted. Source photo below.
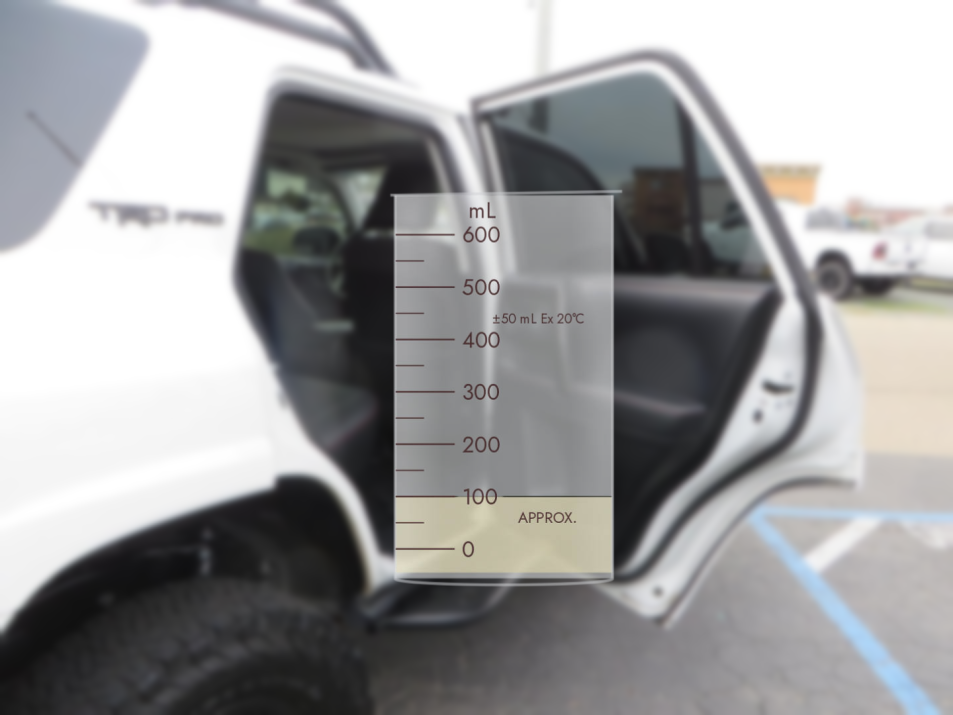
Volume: 100 mL
